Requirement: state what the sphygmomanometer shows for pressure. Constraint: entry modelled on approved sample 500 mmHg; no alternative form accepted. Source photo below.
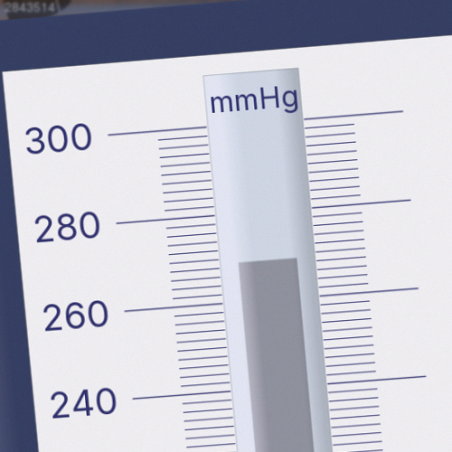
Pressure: 269 mmHg
